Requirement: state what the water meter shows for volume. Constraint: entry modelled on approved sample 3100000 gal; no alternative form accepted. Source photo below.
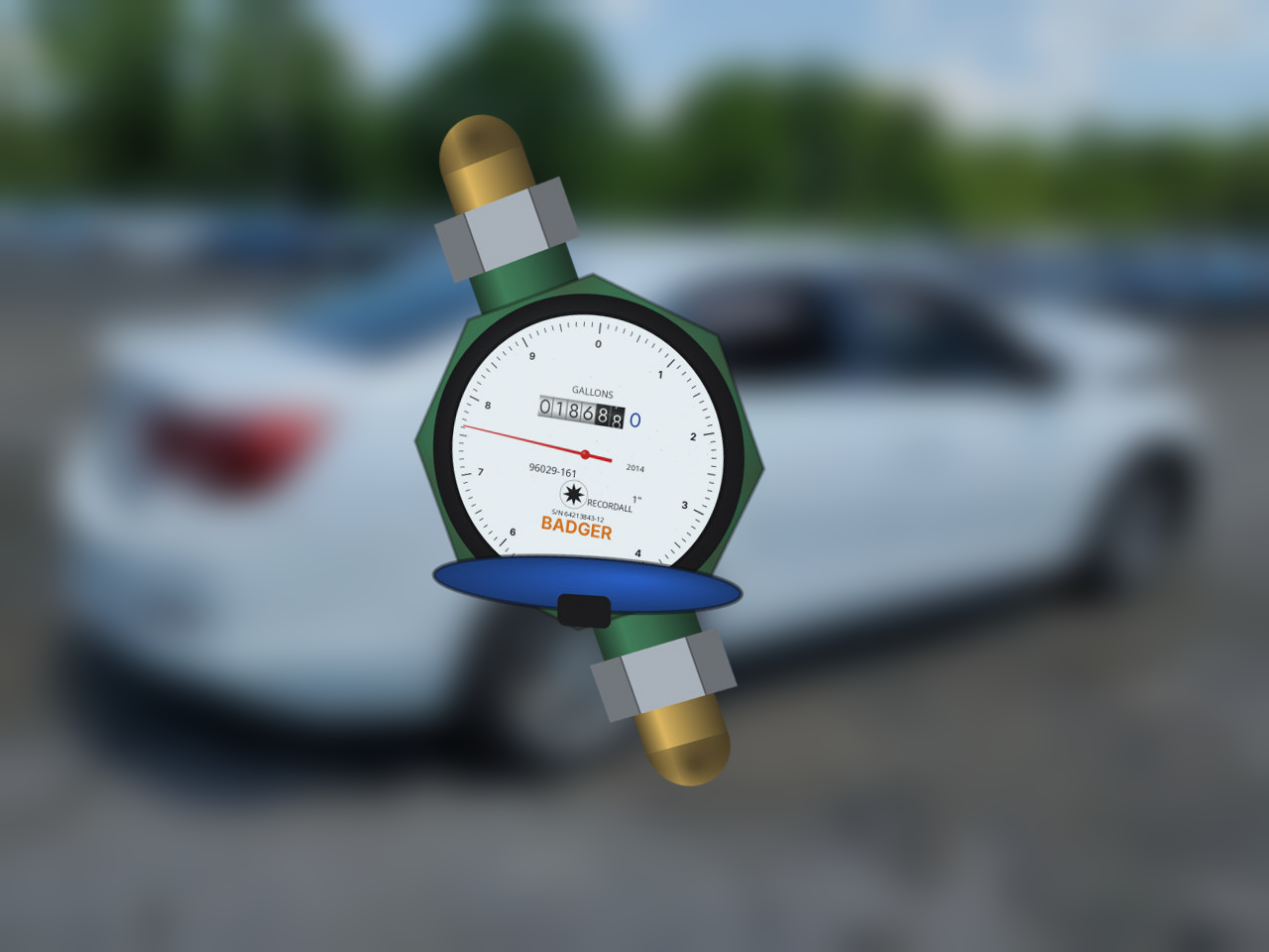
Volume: 186877.6 gal
